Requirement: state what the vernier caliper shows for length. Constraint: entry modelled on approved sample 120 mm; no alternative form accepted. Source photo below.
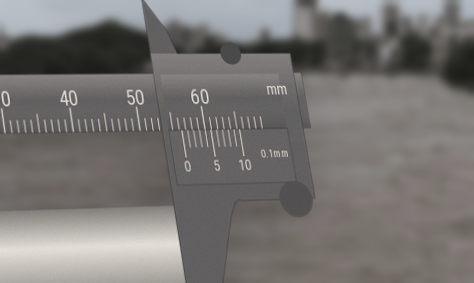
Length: 56.4 mm
